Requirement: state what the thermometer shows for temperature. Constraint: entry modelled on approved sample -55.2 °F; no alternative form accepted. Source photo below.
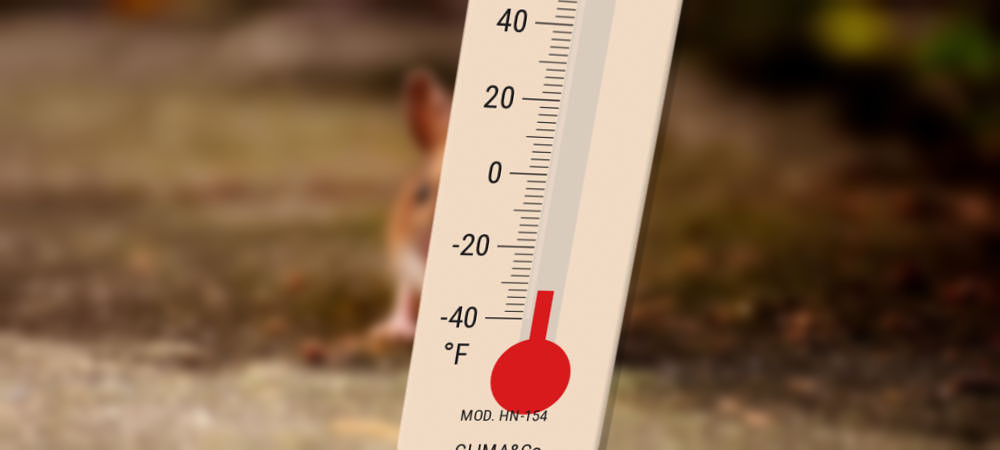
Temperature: -32 °F
